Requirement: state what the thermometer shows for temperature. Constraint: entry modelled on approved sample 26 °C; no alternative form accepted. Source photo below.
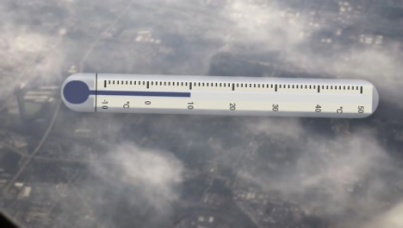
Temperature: 10 °C
